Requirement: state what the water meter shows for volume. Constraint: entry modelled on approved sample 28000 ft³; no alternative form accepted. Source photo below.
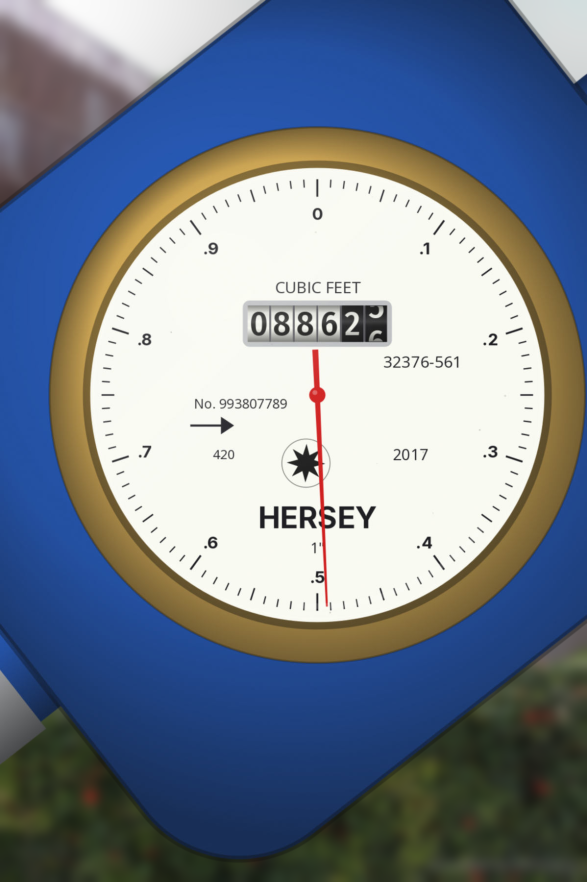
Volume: 88625.49 ft³
